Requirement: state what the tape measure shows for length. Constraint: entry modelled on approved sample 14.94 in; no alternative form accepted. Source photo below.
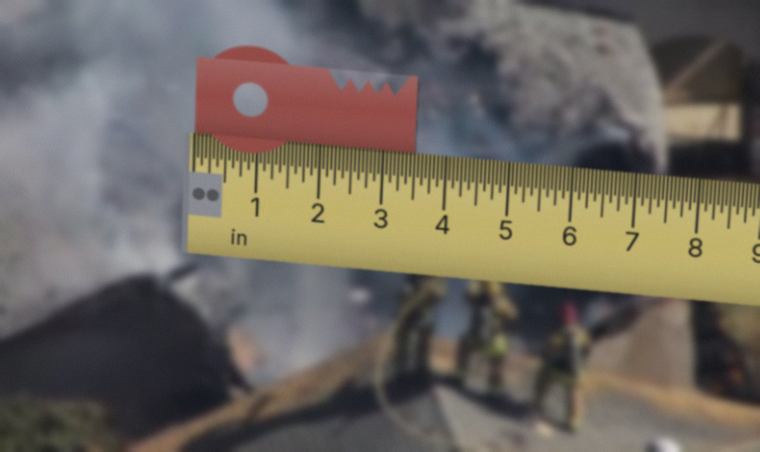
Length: 3.5 in
